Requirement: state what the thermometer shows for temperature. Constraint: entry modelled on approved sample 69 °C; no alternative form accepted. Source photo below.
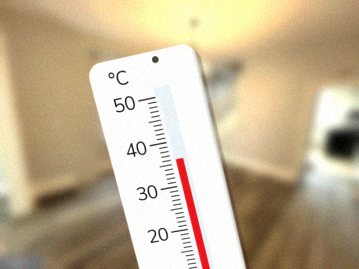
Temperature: 36 °C
